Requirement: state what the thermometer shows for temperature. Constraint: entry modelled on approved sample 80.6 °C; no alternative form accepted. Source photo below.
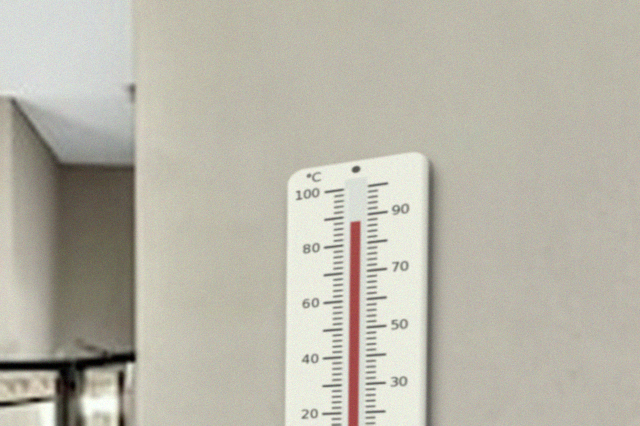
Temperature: 88 °C
